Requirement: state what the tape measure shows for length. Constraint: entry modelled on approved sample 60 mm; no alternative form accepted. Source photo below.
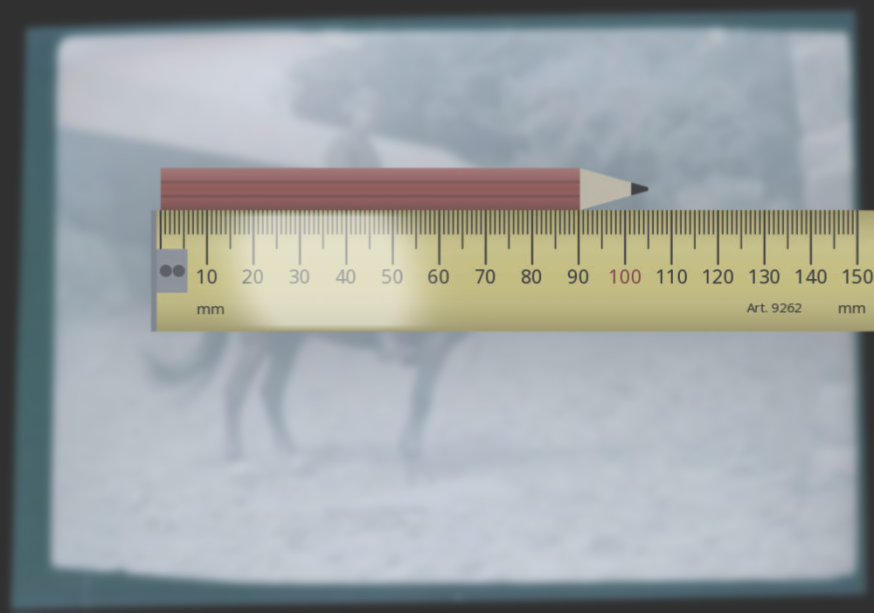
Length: 105 mm
